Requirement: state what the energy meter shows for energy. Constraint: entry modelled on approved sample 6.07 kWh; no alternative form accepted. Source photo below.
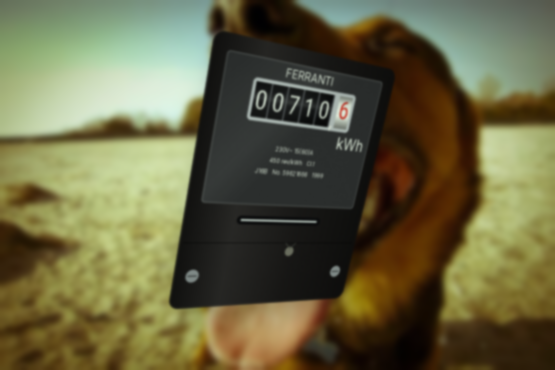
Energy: 710.6 kWh
